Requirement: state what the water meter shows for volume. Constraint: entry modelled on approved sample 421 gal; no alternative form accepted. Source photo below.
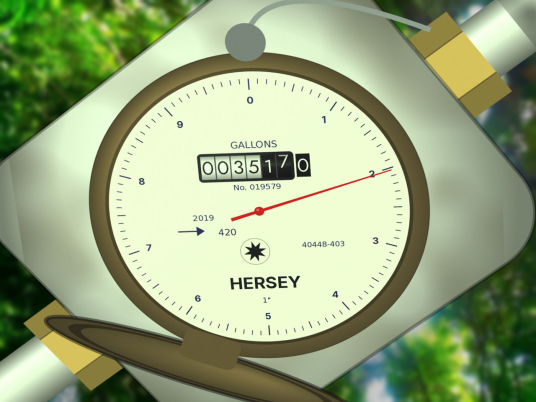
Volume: 35172.0 gal
